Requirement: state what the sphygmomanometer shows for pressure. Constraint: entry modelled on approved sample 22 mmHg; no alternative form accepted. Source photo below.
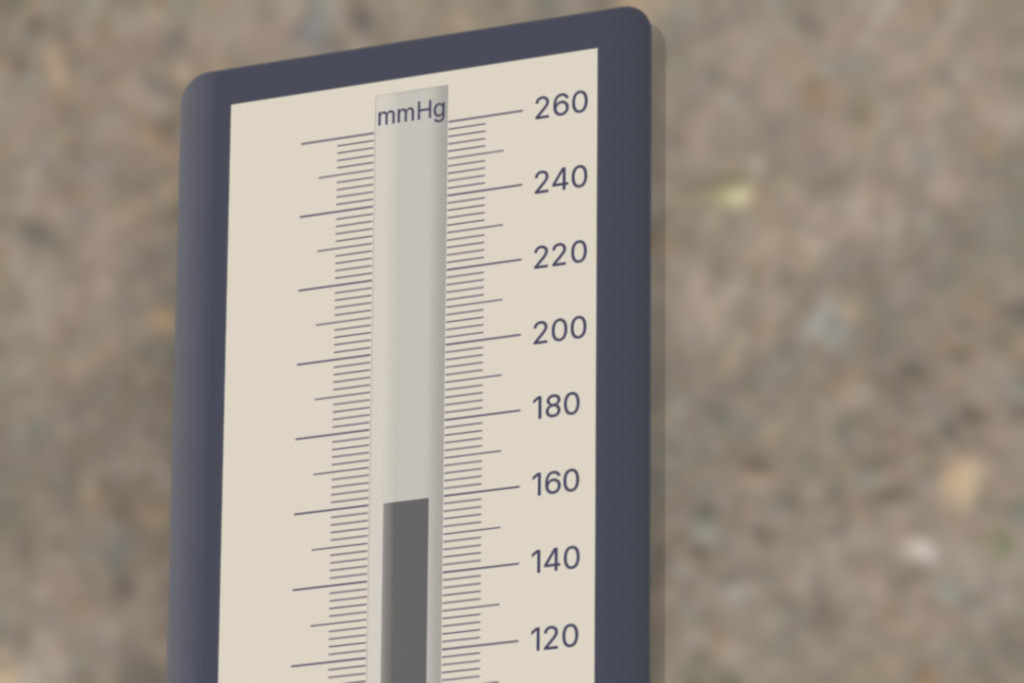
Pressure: 160 mmHg
